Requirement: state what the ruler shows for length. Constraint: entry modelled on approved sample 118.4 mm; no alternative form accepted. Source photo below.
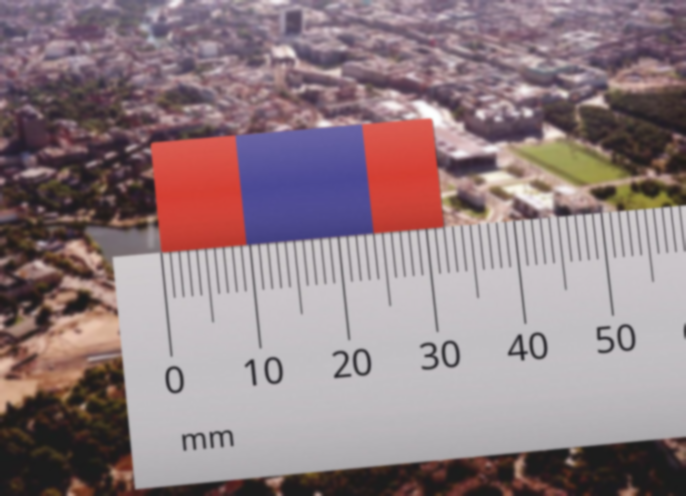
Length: 32 mm
